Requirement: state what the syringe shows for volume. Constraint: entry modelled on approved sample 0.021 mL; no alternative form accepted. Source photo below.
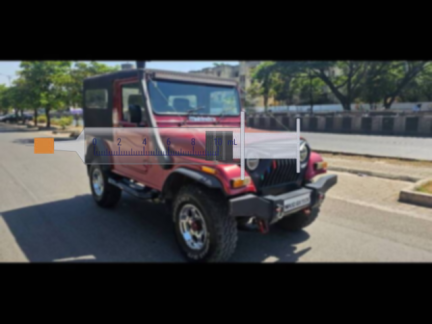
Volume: 9 mL
